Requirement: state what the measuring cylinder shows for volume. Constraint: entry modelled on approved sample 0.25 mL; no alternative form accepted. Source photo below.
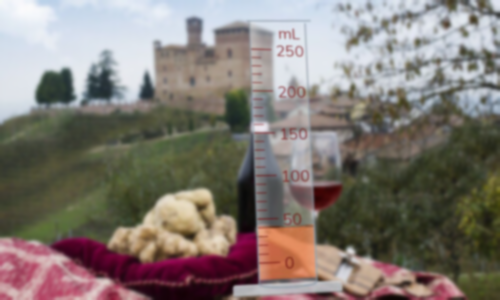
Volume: 40 mL
